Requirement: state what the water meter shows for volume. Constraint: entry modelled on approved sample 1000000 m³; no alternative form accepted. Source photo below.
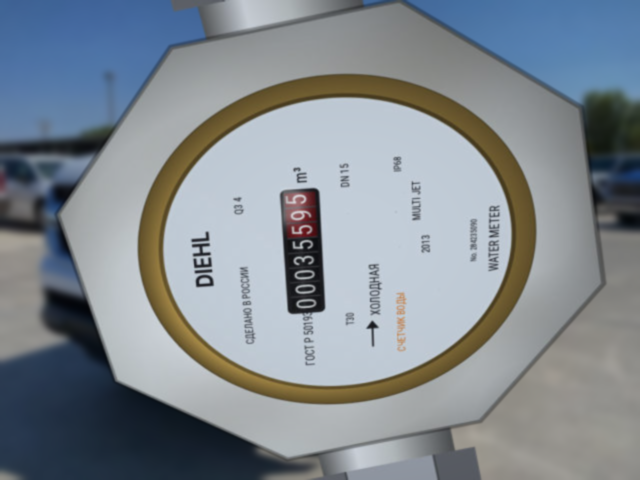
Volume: 35.595 m³
